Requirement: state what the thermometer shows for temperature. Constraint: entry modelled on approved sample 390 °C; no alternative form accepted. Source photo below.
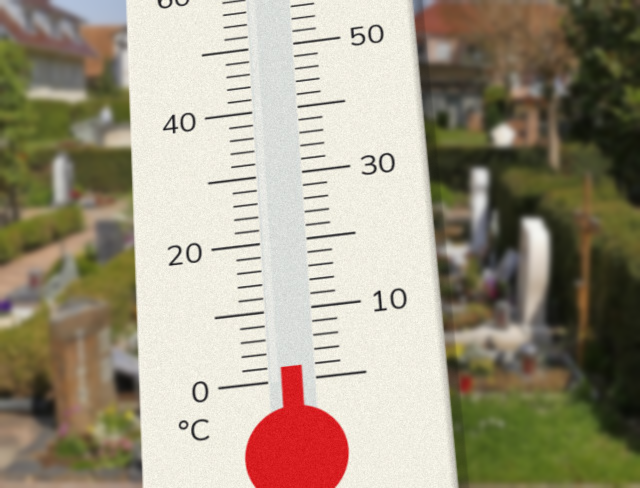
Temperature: 2 °C
